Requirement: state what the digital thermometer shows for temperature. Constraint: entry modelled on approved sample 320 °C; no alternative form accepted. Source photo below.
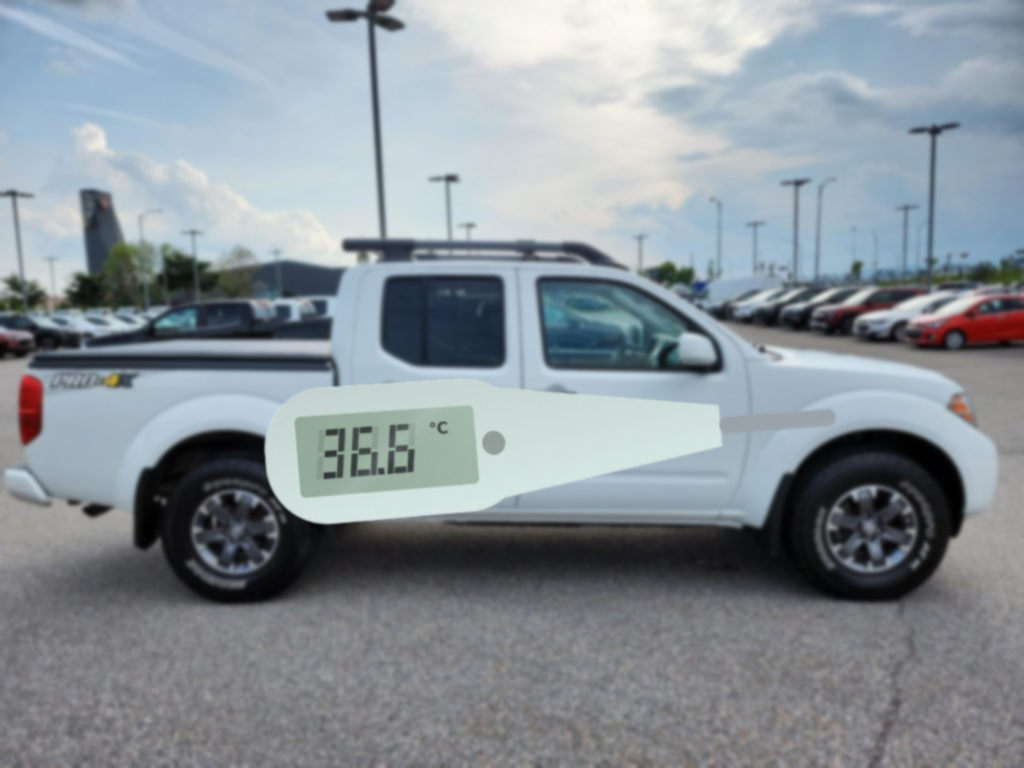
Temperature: 36.6 °C
